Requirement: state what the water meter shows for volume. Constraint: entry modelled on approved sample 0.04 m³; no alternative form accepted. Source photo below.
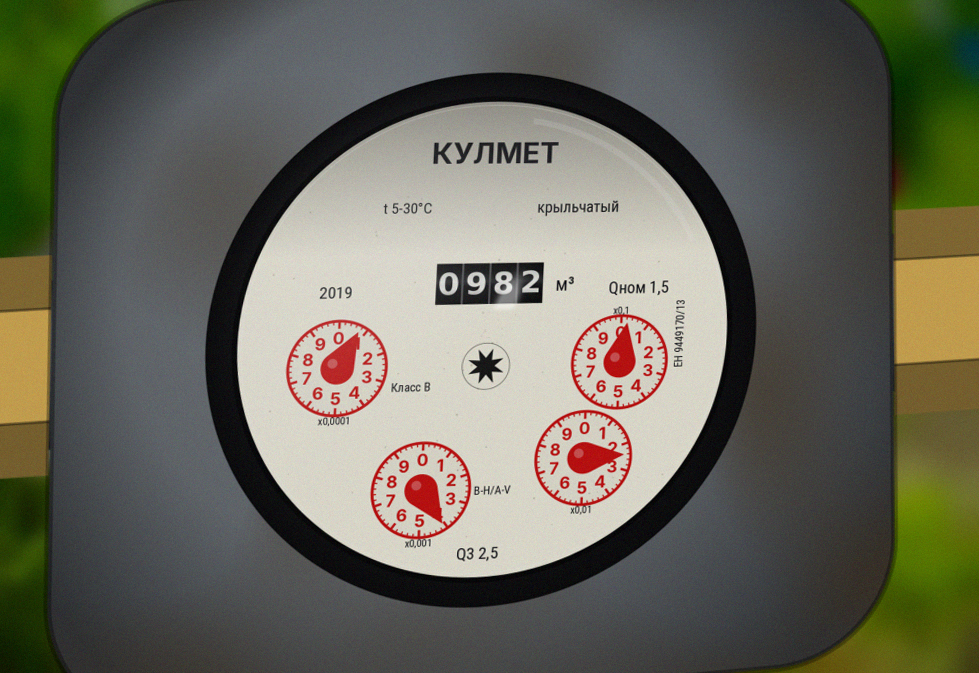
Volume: 982.0240 m³
